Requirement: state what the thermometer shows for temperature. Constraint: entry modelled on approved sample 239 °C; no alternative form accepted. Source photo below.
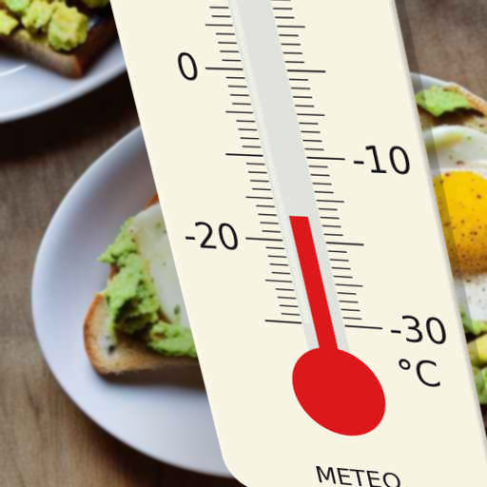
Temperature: -17 °C
